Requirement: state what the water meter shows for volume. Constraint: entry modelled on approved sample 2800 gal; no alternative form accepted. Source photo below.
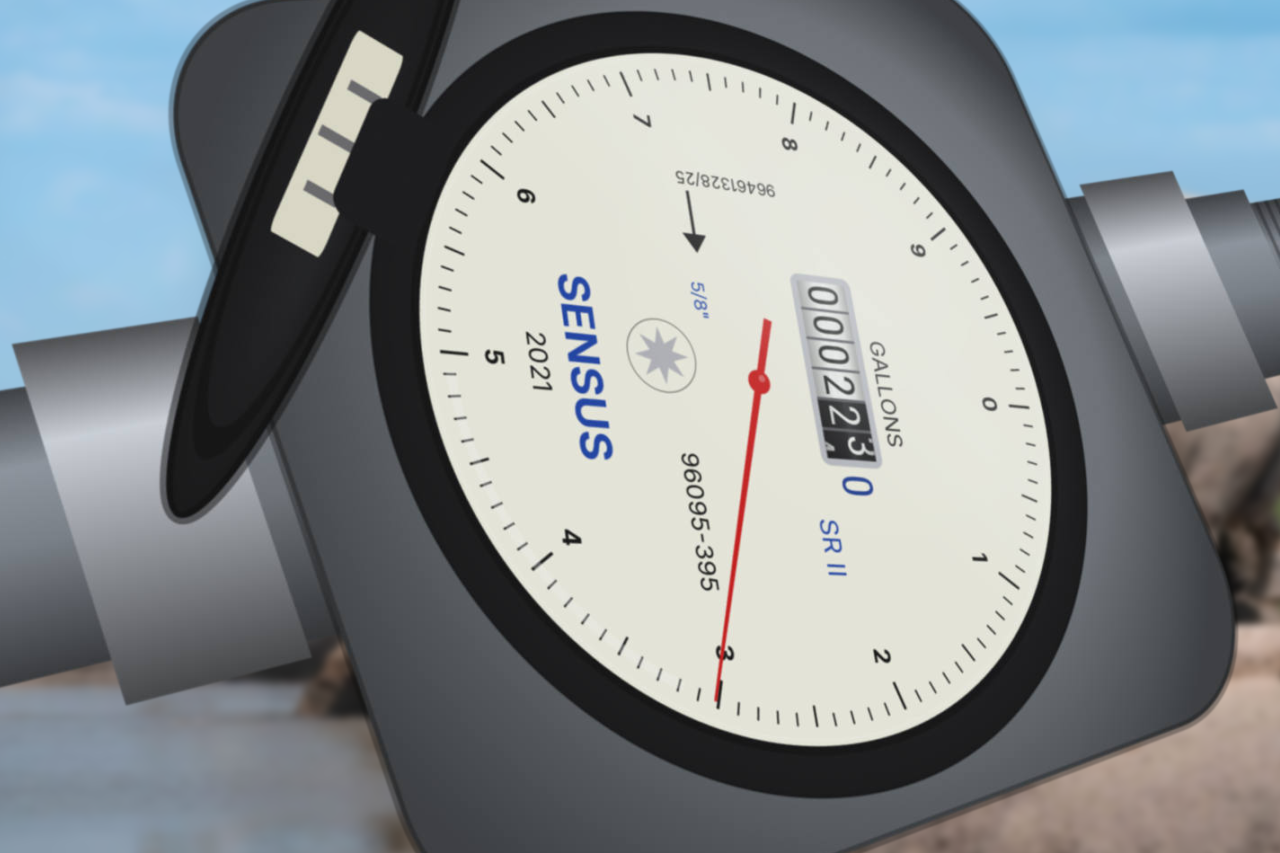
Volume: 2233.0 gal
